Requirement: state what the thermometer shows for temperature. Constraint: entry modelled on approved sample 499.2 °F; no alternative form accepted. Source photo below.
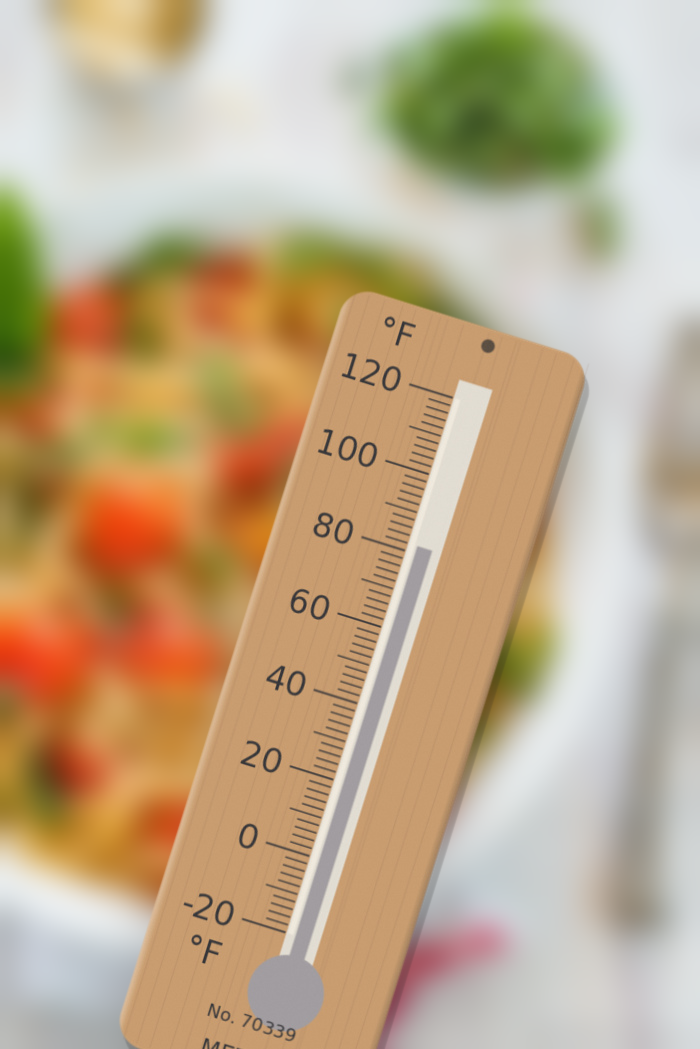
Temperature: 82 °F
